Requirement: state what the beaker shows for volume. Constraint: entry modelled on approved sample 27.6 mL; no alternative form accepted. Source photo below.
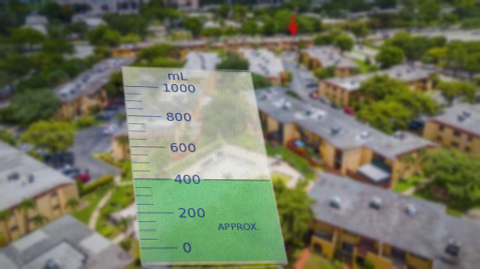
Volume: 400 mL
